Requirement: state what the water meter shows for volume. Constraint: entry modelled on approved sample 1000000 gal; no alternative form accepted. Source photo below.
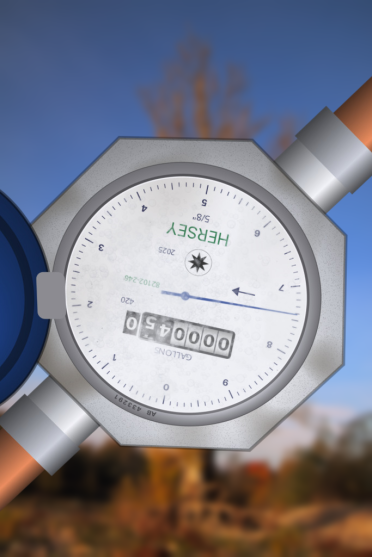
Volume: 447.4 gal
